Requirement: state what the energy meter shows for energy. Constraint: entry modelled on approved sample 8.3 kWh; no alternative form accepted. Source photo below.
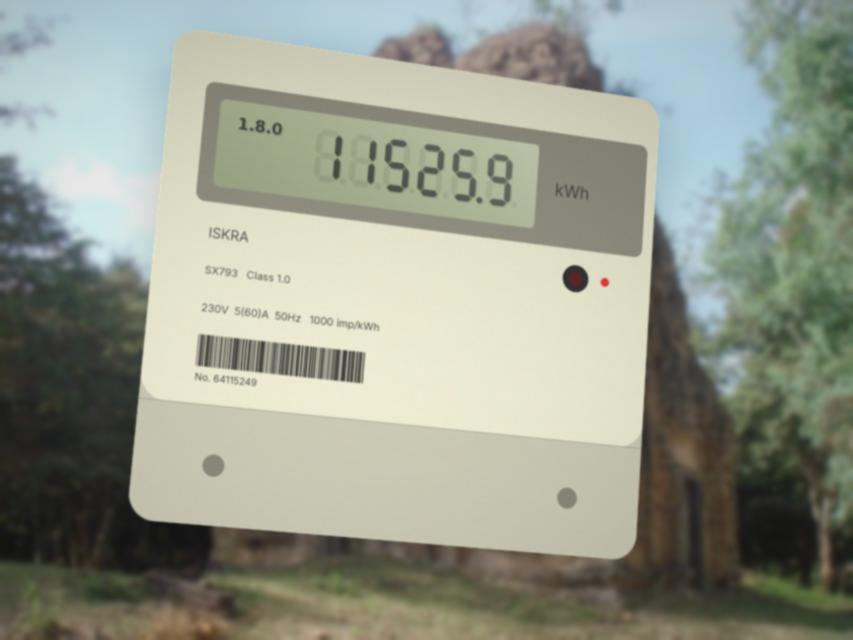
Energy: 11525.9 kWh
